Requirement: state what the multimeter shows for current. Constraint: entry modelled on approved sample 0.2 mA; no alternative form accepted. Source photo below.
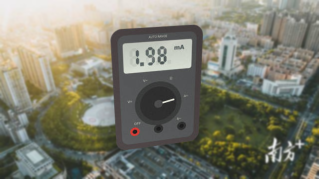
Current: 1.98 mA
